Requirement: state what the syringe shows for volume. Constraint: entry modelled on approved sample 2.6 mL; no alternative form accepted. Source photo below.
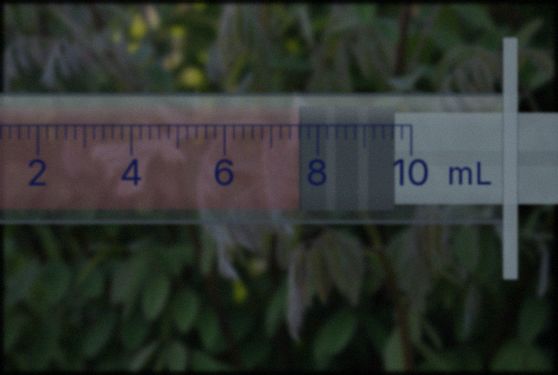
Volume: 7.6 mL
